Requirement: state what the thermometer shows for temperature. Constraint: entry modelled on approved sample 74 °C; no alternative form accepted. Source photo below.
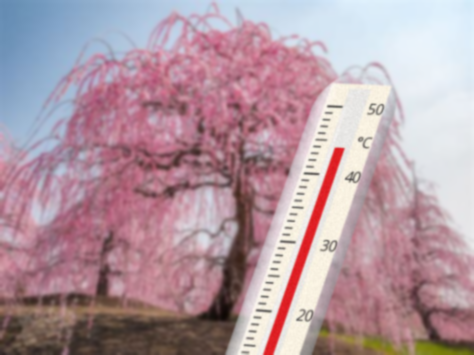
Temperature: 44 °C
